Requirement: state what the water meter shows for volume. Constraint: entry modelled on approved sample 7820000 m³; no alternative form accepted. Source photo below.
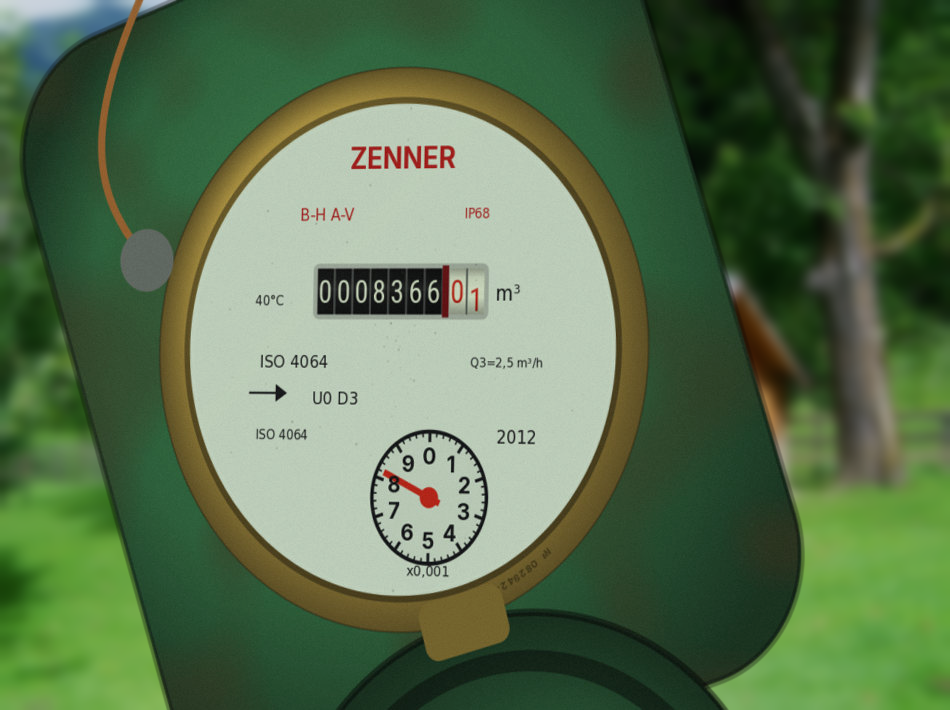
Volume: 8366.008 m³
